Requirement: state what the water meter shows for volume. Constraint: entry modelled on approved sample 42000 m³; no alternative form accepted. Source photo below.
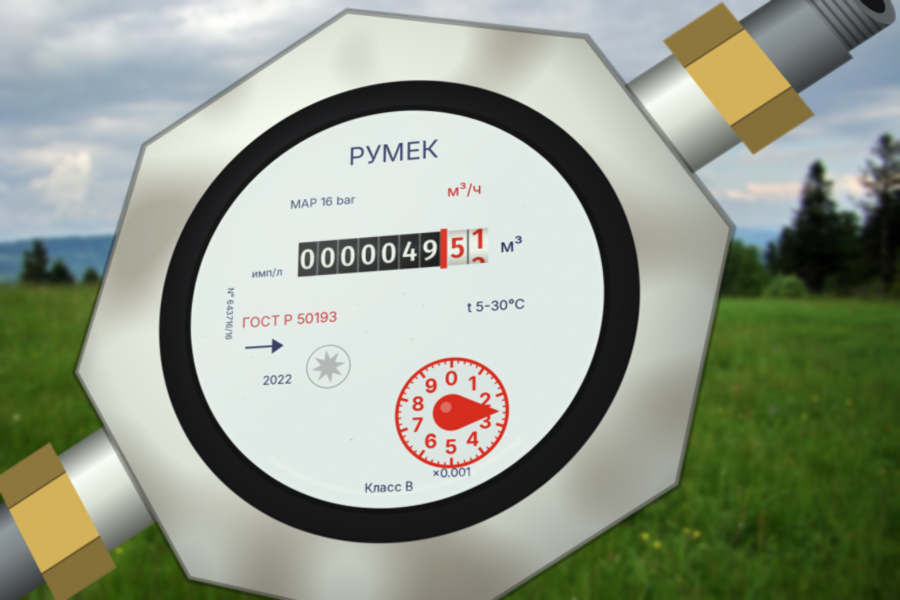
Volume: 49.512 m³
